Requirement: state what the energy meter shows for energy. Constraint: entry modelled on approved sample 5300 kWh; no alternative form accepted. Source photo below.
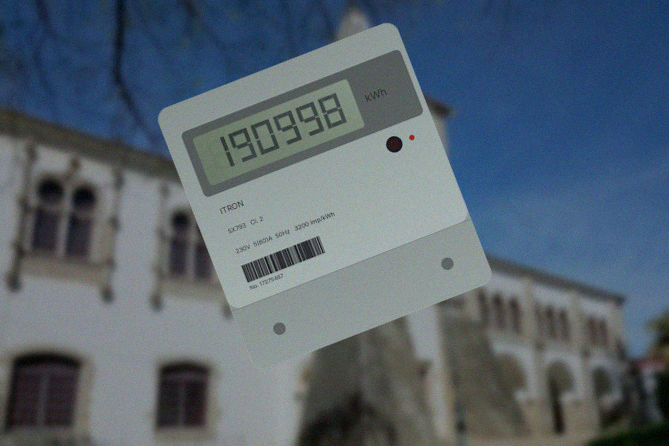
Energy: 190998 kWh
